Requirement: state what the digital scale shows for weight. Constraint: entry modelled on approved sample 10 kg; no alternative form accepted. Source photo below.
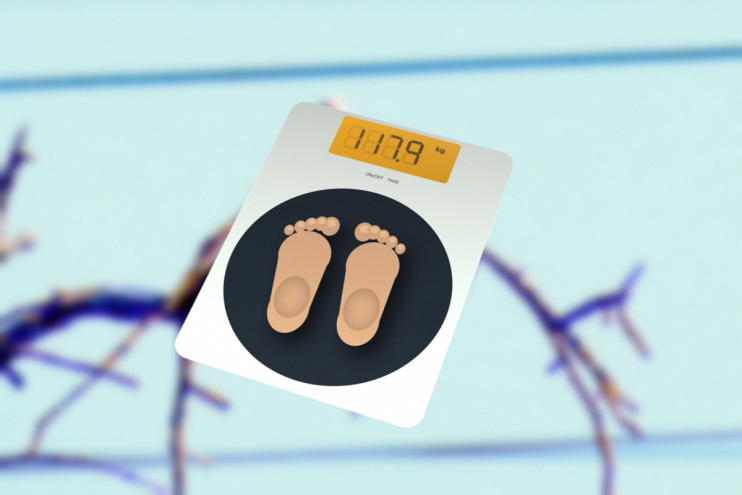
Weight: 117.9 kg
